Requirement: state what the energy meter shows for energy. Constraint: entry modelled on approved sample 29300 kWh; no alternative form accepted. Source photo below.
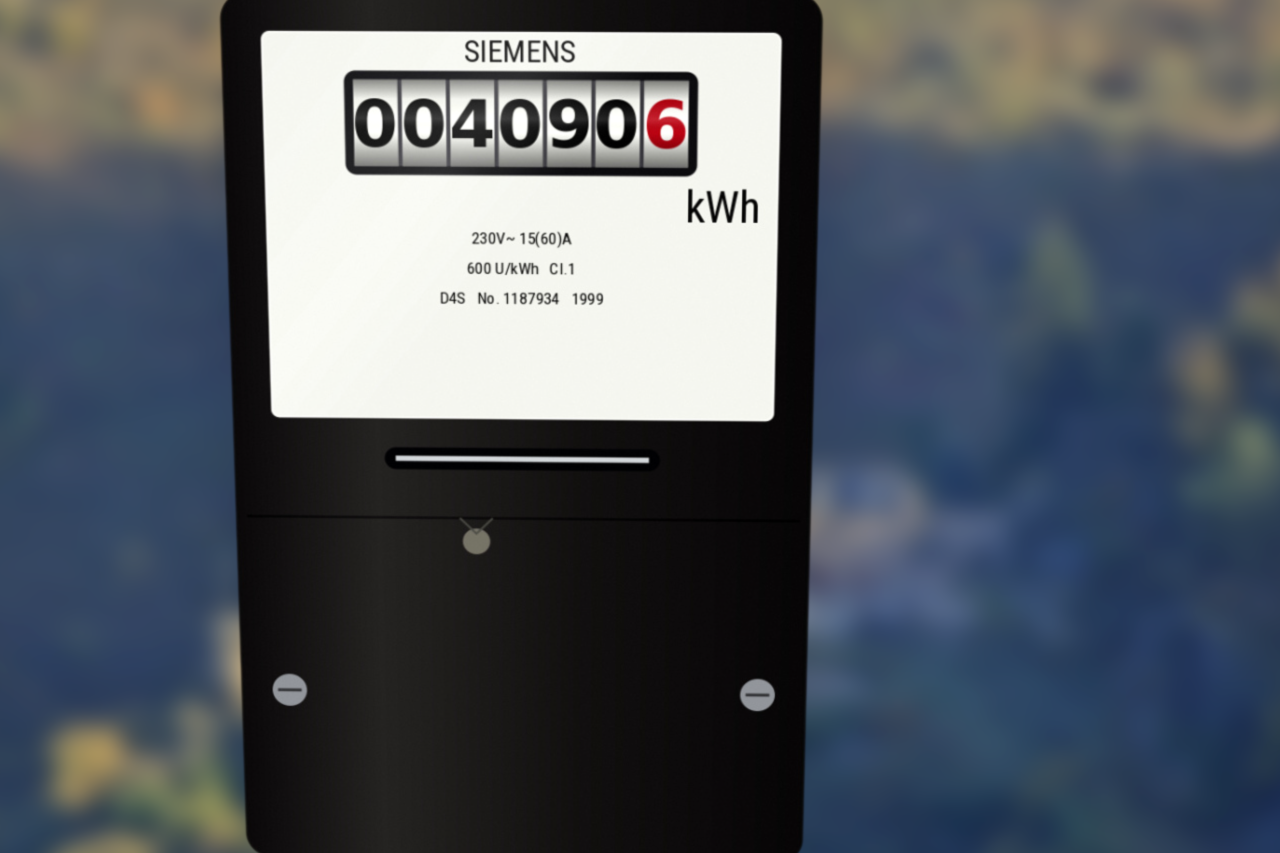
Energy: 4090.6 kWh
